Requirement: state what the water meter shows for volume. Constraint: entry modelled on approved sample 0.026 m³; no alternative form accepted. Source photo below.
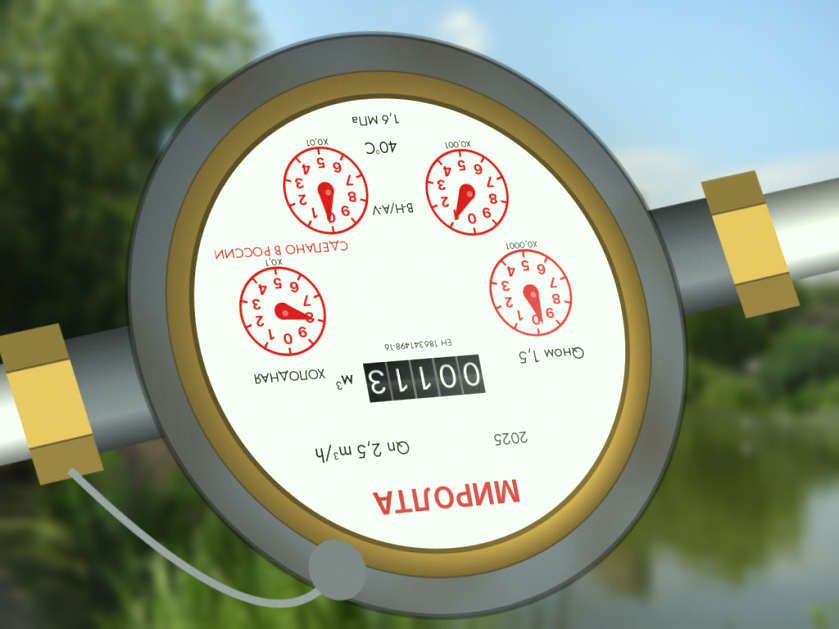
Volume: 113.8009 m³
